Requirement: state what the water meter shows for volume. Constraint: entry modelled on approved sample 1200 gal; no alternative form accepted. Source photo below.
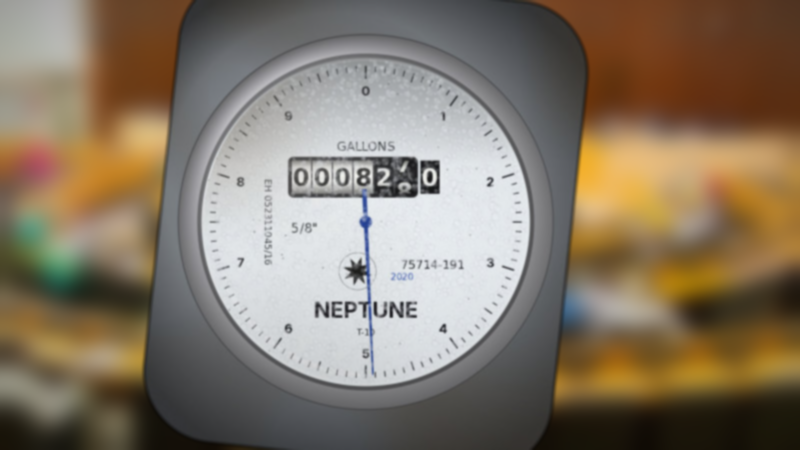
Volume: 8274.9 gal
